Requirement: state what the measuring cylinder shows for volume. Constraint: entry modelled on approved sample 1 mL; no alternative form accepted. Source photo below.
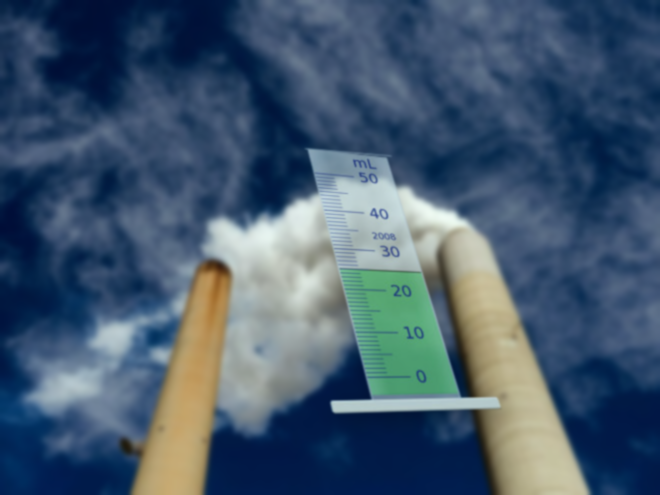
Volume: 25 mL
